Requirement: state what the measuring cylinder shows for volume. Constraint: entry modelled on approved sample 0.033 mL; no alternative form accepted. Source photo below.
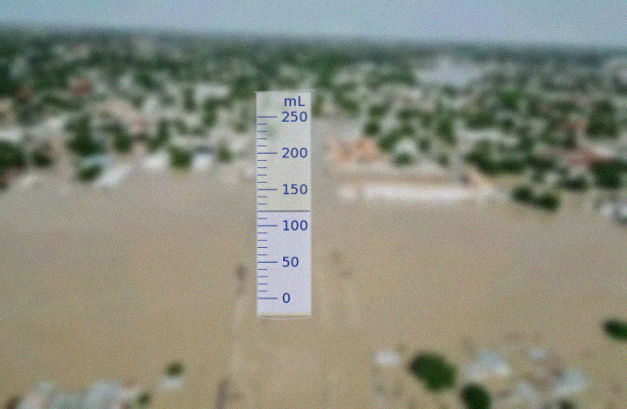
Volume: 120 mL
